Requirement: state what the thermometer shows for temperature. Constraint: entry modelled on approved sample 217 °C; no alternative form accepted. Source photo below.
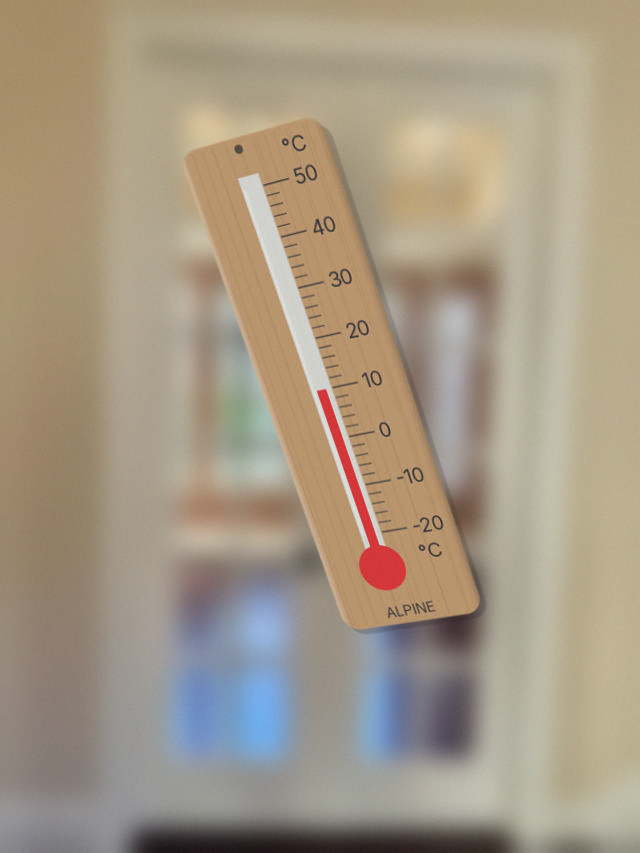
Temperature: 10 °C
